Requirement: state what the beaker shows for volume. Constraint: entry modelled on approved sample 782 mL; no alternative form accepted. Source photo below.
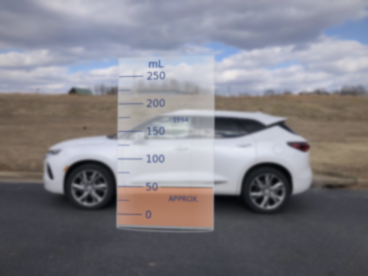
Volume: 50 mL
